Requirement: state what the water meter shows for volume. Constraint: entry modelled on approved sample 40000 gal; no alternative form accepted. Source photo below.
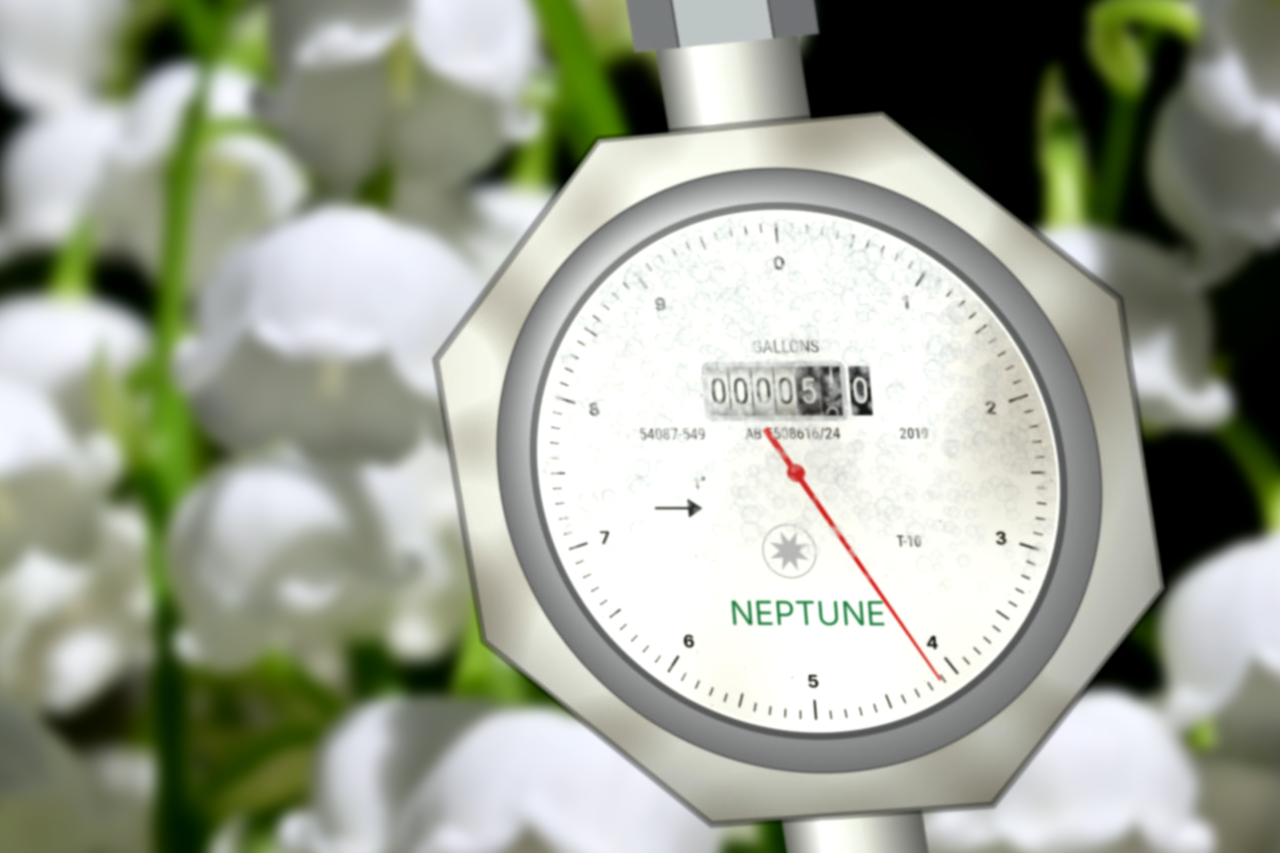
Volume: 514.1 gal
